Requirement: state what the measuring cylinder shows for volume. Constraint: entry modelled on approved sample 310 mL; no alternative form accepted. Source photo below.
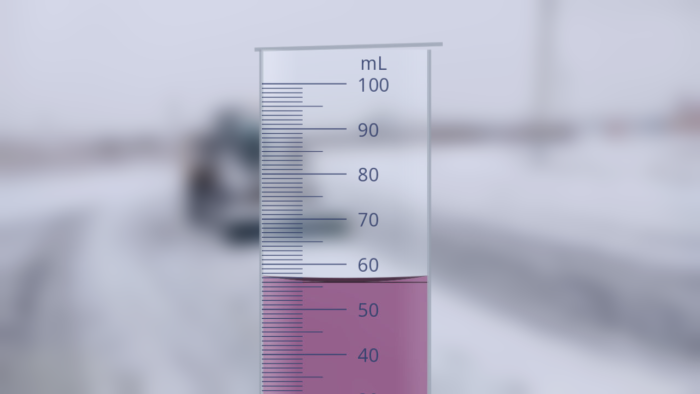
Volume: 56 mL
